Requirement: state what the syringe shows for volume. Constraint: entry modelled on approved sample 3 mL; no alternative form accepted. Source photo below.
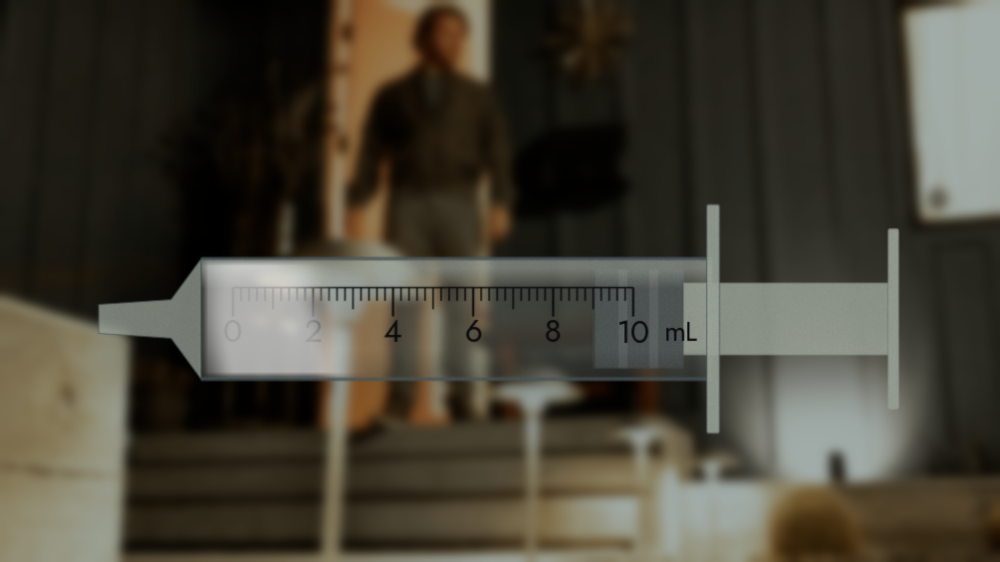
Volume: 9 mL
